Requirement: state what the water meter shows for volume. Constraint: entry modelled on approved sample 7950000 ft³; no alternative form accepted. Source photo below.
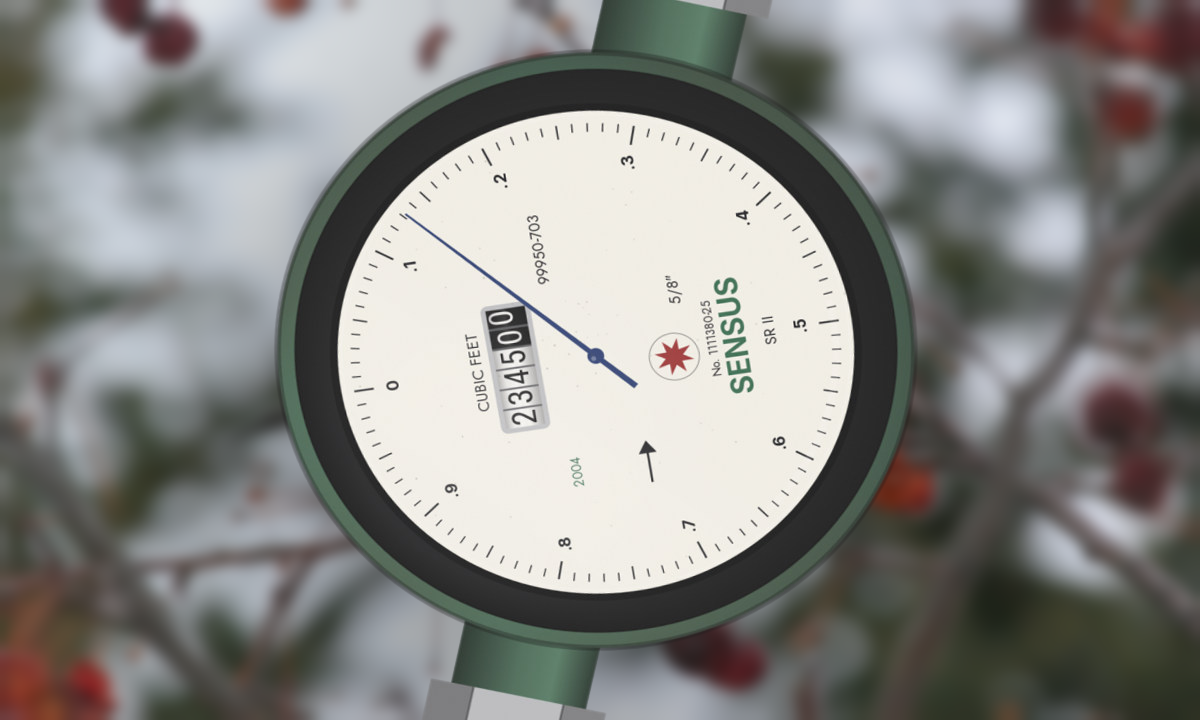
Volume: 234500.13 ft³
